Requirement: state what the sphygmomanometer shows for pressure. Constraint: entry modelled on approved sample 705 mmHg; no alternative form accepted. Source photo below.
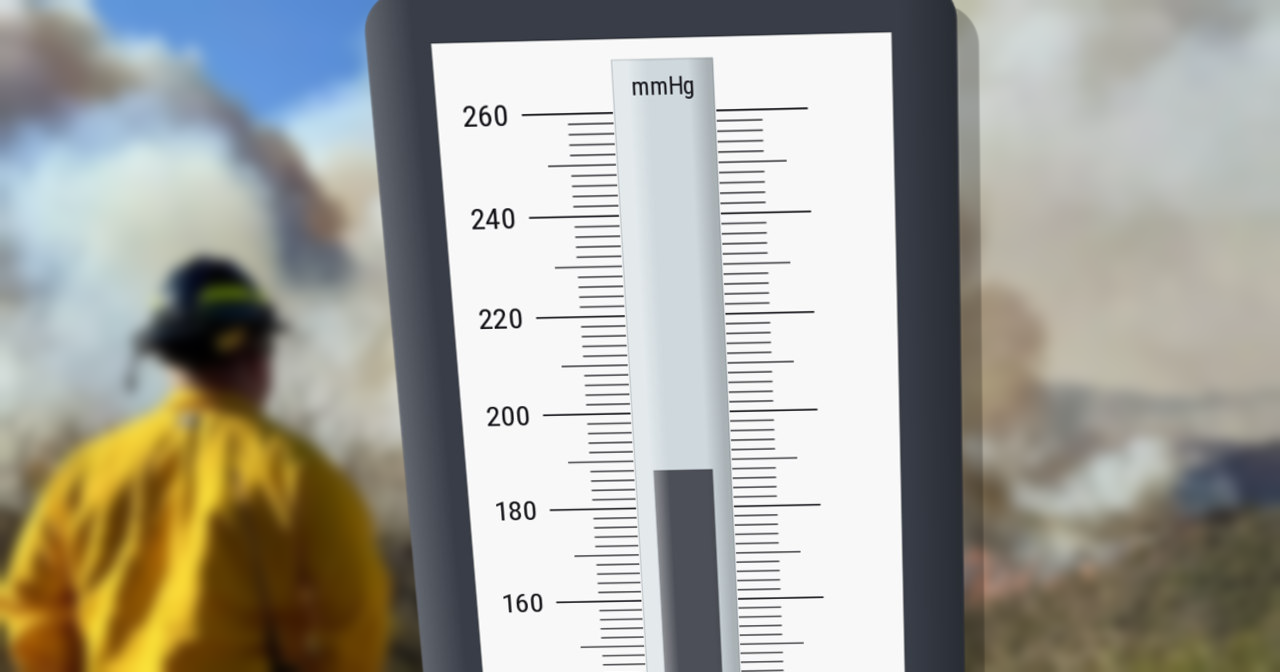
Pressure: 188 mmHg
